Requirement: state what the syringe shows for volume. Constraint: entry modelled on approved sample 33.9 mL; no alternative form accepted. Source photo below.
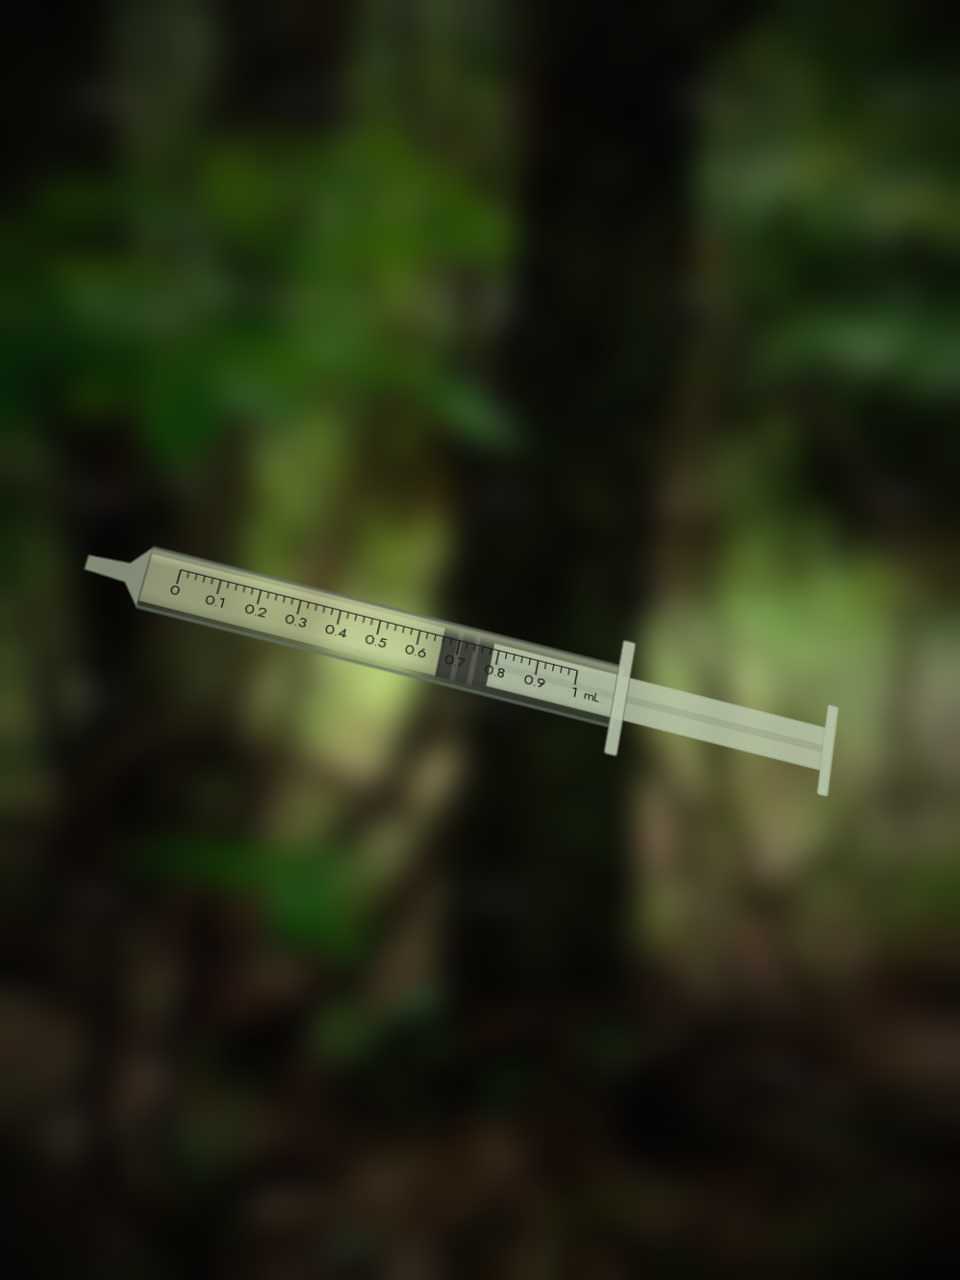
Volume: 0.66 mL
